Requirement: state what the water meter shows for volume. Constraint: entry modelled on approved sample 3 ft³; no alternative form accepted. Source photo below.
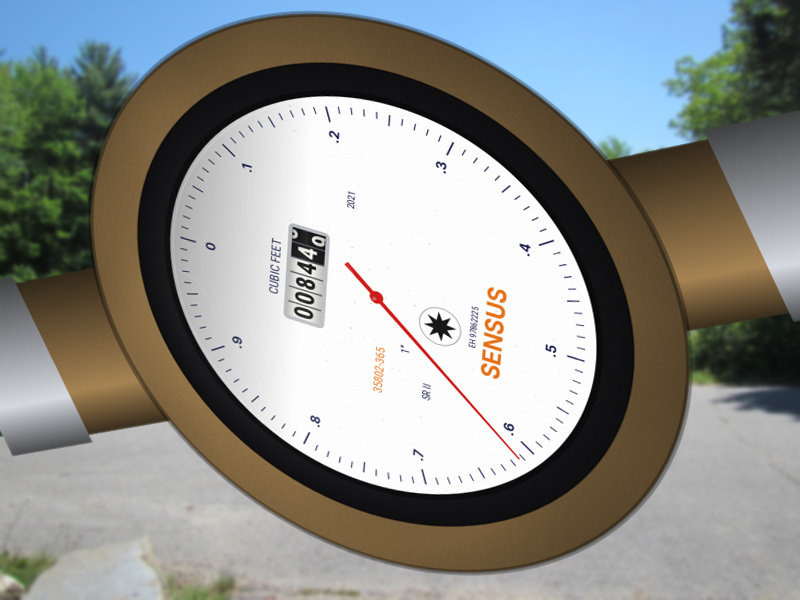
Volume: 8448.61 ft³
